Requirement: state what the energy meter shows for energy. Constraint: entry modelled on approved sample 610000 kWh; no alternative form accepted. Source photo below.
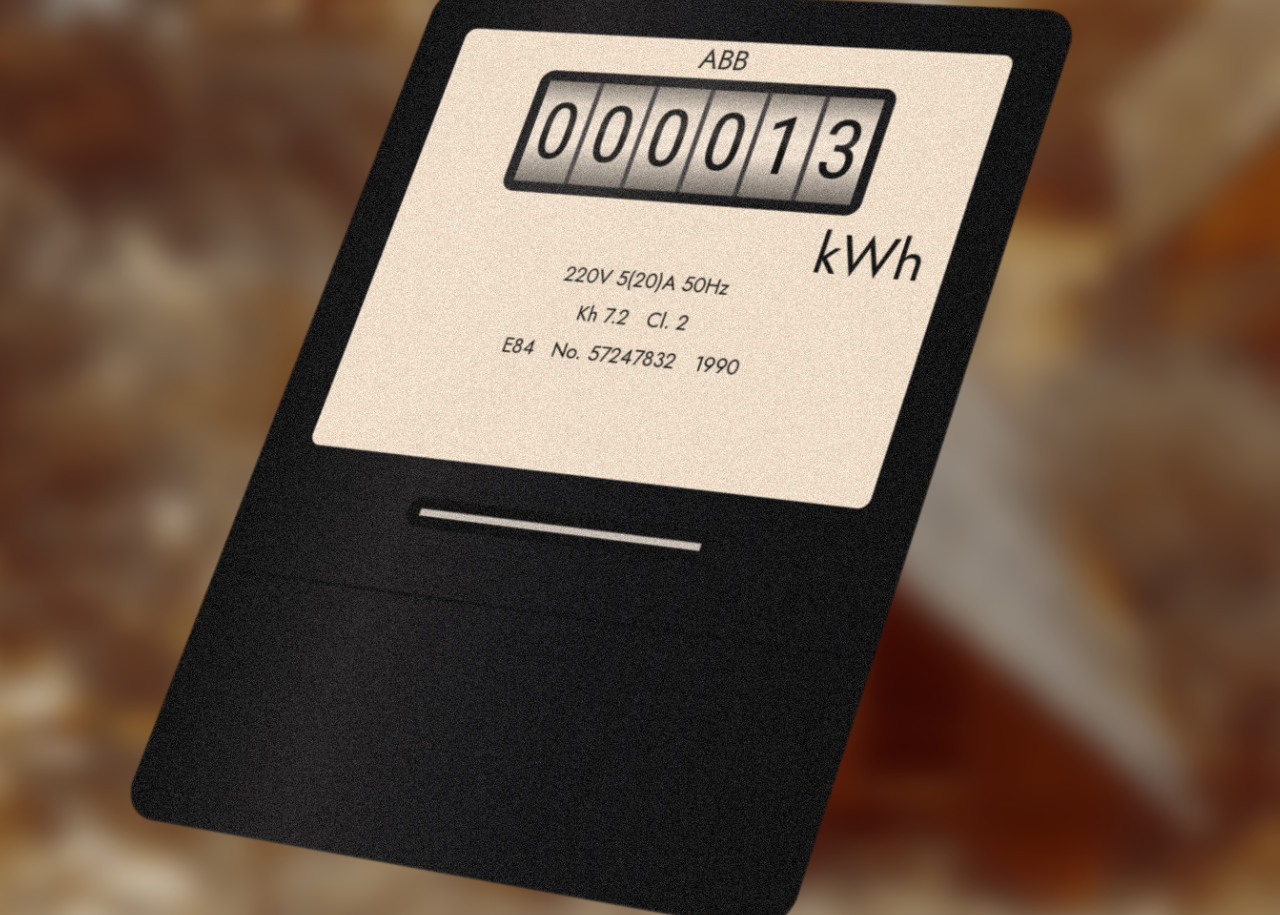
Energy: 13 kWh
